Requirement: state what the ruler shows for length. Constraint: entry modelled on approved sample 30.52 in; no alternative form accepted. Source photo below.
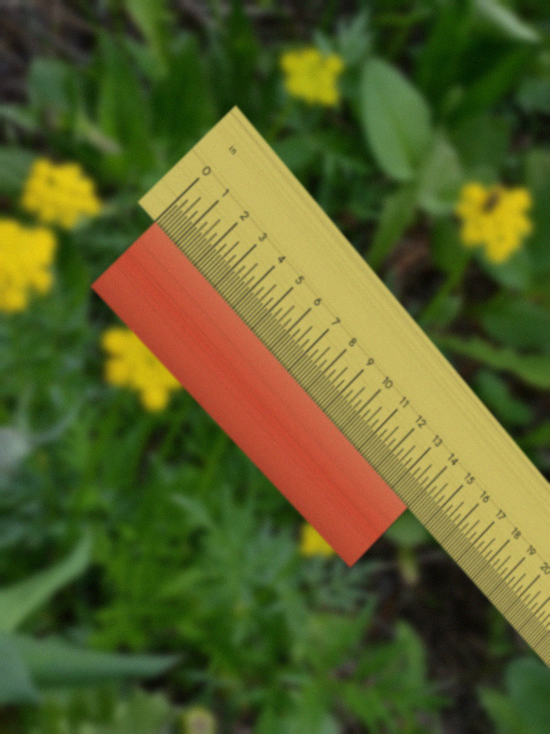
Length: 14 in
